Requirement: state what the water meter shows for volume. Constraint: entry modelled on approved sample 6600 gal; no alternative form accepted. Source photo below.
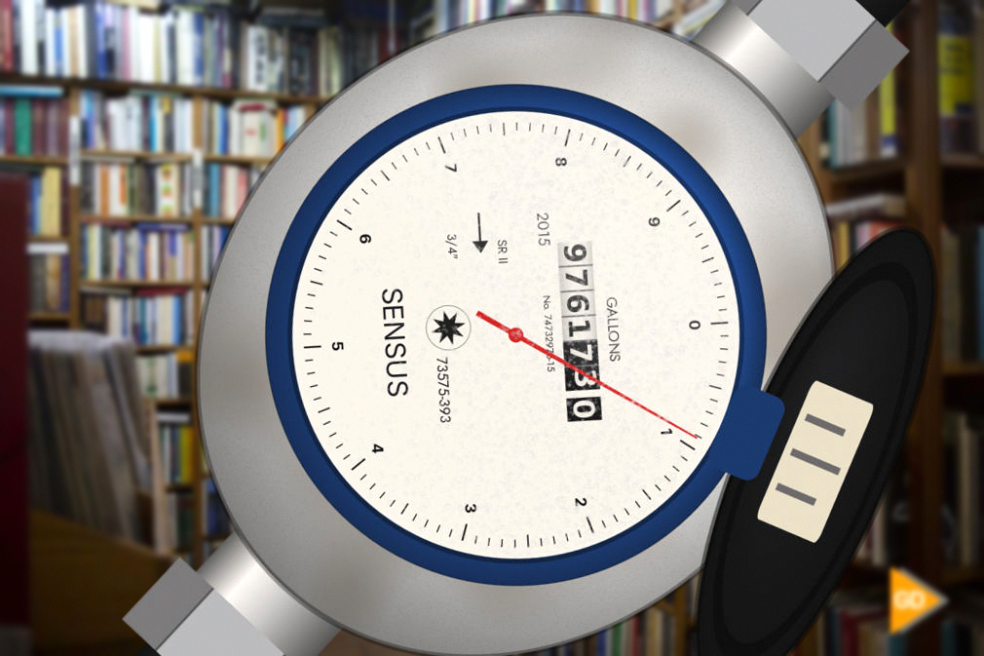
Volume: 9761730.9 gal
